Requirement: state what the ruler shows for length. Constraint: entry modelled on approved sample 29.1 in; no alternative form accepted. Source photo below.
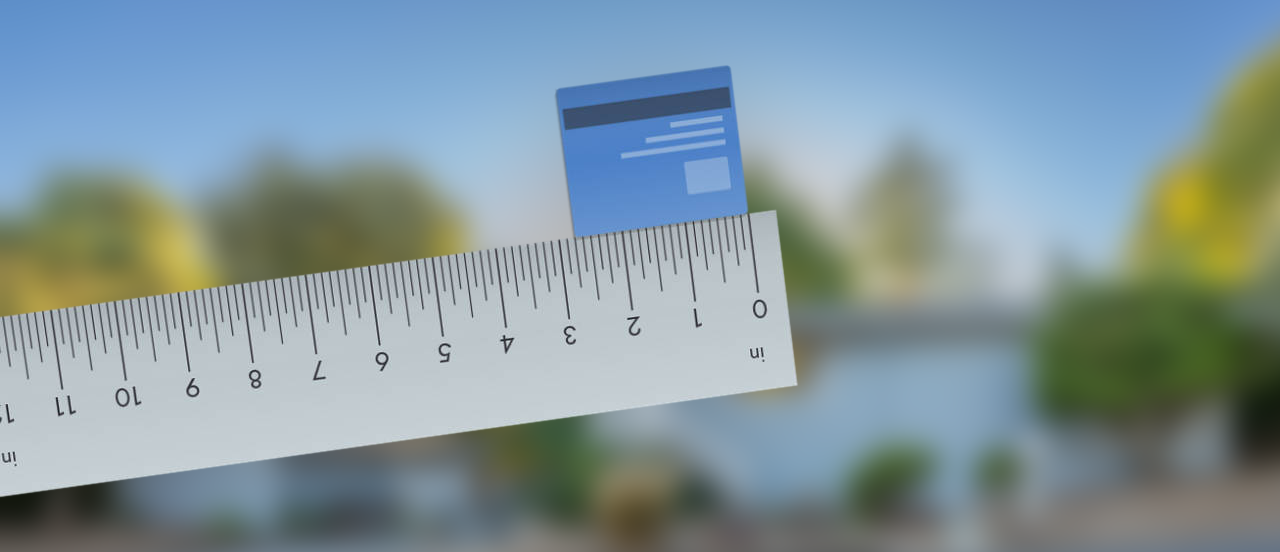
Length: 2.75 in
